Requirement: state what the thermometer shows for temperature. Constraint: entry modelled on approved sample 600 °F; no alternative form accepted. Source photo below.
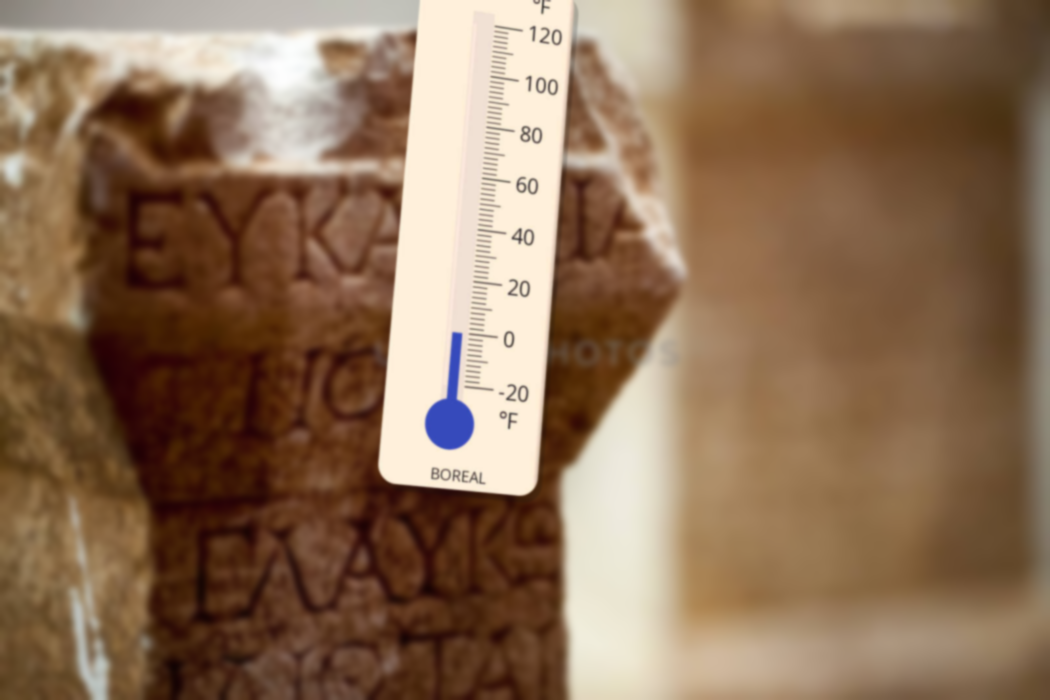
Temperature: 0 °F
